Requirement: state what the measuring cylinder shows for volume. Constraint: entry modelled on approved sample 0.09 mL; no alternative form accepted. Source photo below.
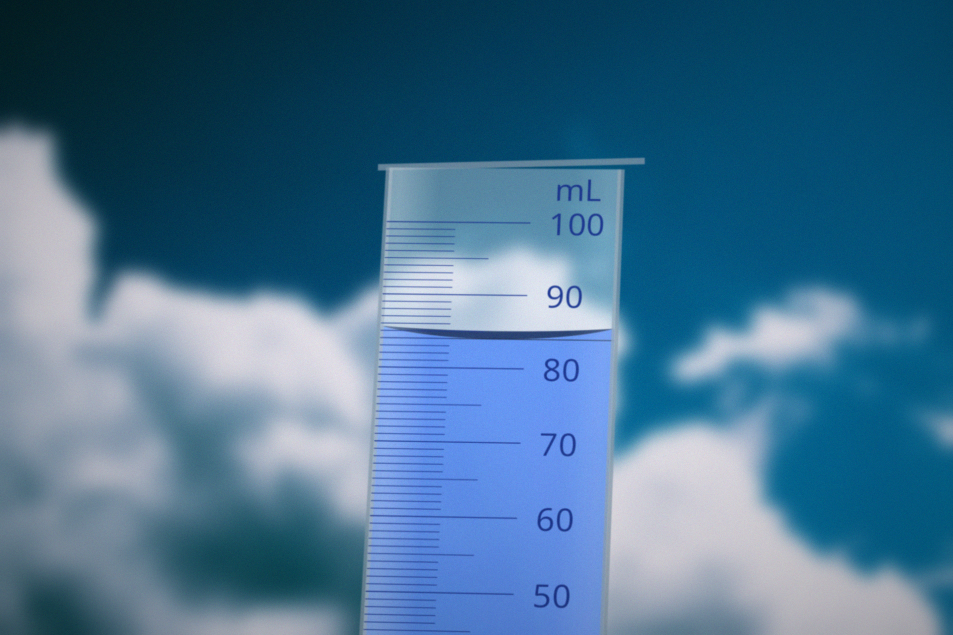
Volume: 84 mL
